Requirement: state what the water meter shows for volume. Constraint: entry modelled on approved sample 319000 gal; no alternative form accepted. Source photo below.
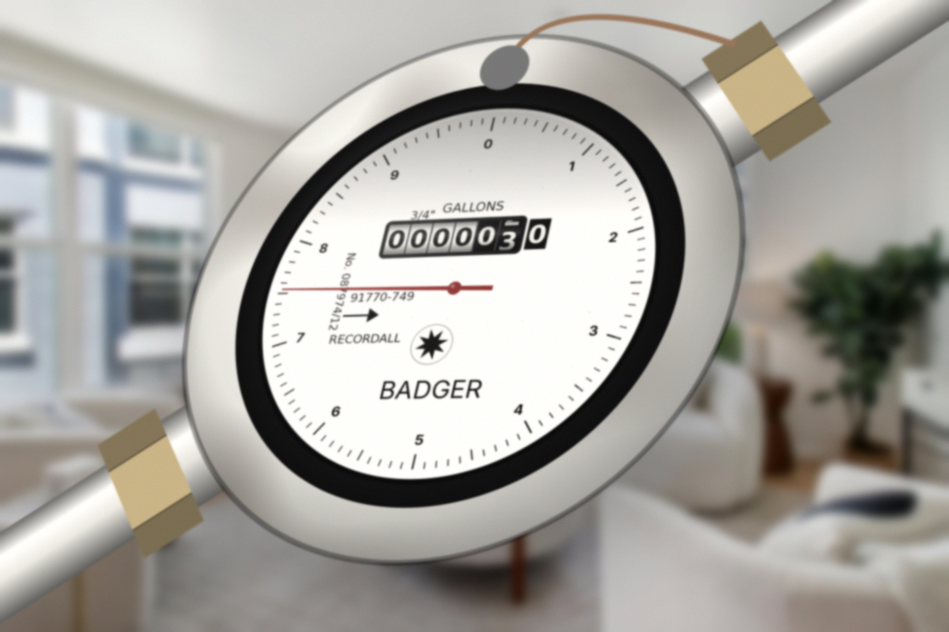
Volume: 27.5 gal
